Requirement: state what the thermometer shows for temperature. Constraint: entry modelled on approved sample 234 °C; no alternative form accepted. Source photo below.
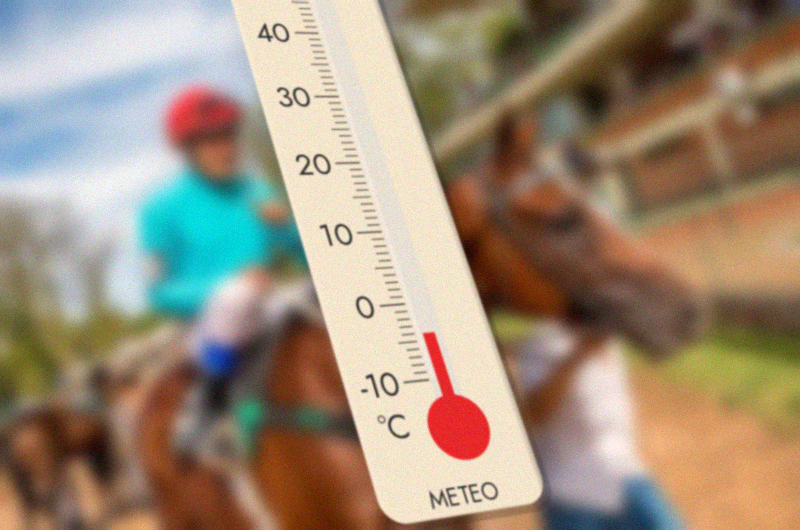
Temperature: -4 °C
